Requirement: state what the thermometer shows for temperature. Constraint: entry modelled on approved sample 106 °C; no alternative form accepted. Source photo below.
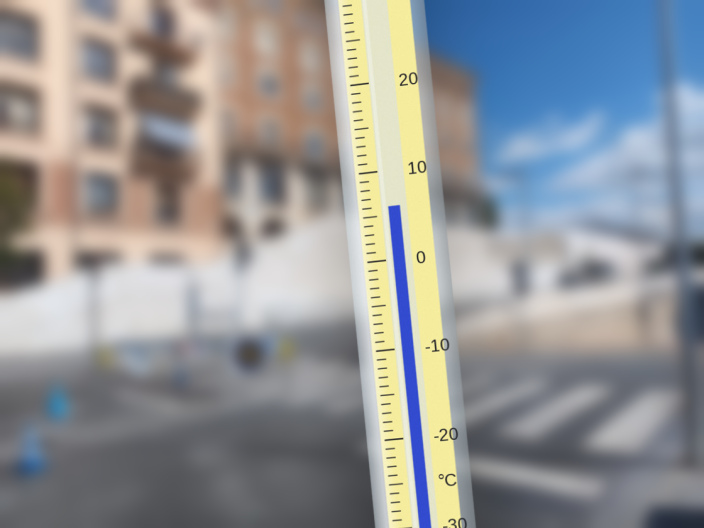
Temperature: 6 °C
